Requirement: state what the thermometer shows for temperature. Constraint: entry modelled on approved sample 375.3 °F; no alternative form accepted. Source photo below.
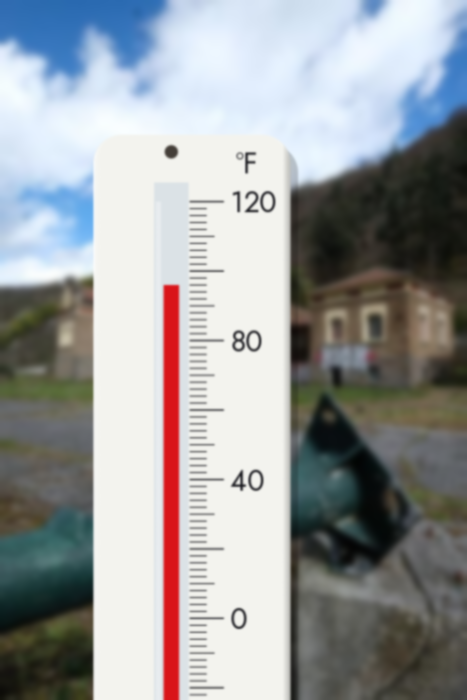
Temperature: 96 °F
